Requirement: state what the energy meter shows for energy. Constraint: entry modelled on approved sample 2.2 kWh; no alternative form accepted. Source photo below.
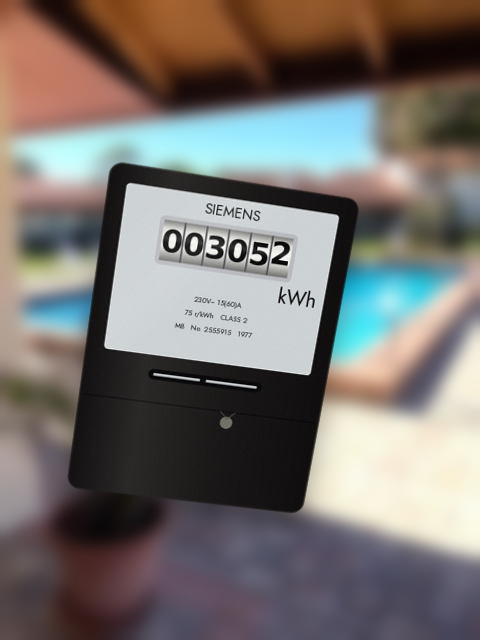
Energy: 3052 kWh
